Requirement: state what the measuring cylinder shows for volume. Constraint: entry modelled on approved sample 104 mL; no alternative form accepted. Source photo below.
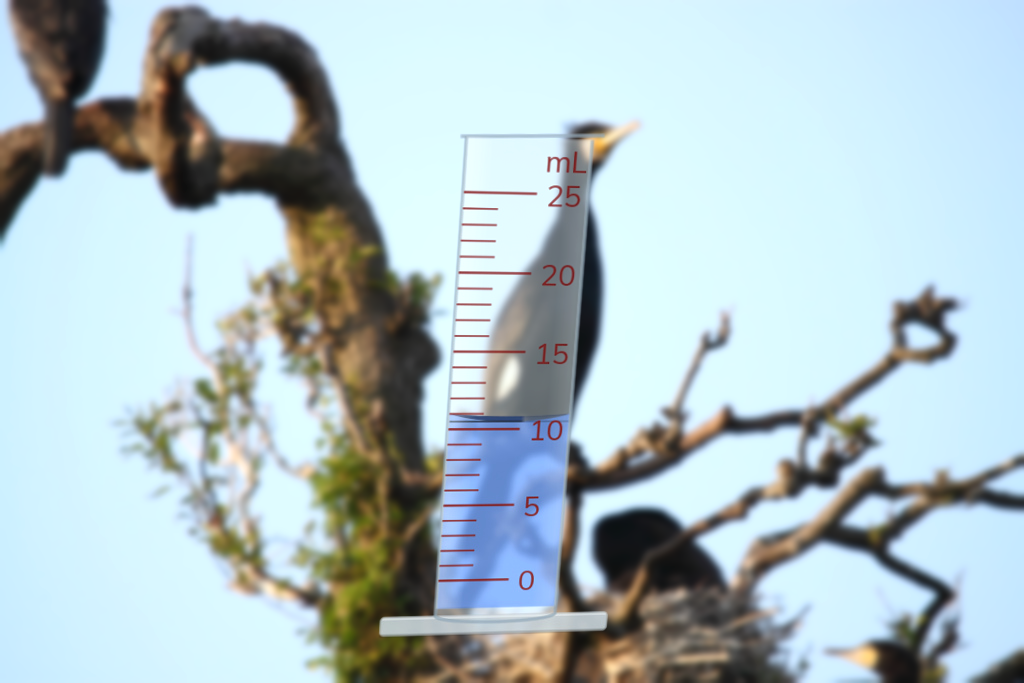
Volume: 10.5 mL
